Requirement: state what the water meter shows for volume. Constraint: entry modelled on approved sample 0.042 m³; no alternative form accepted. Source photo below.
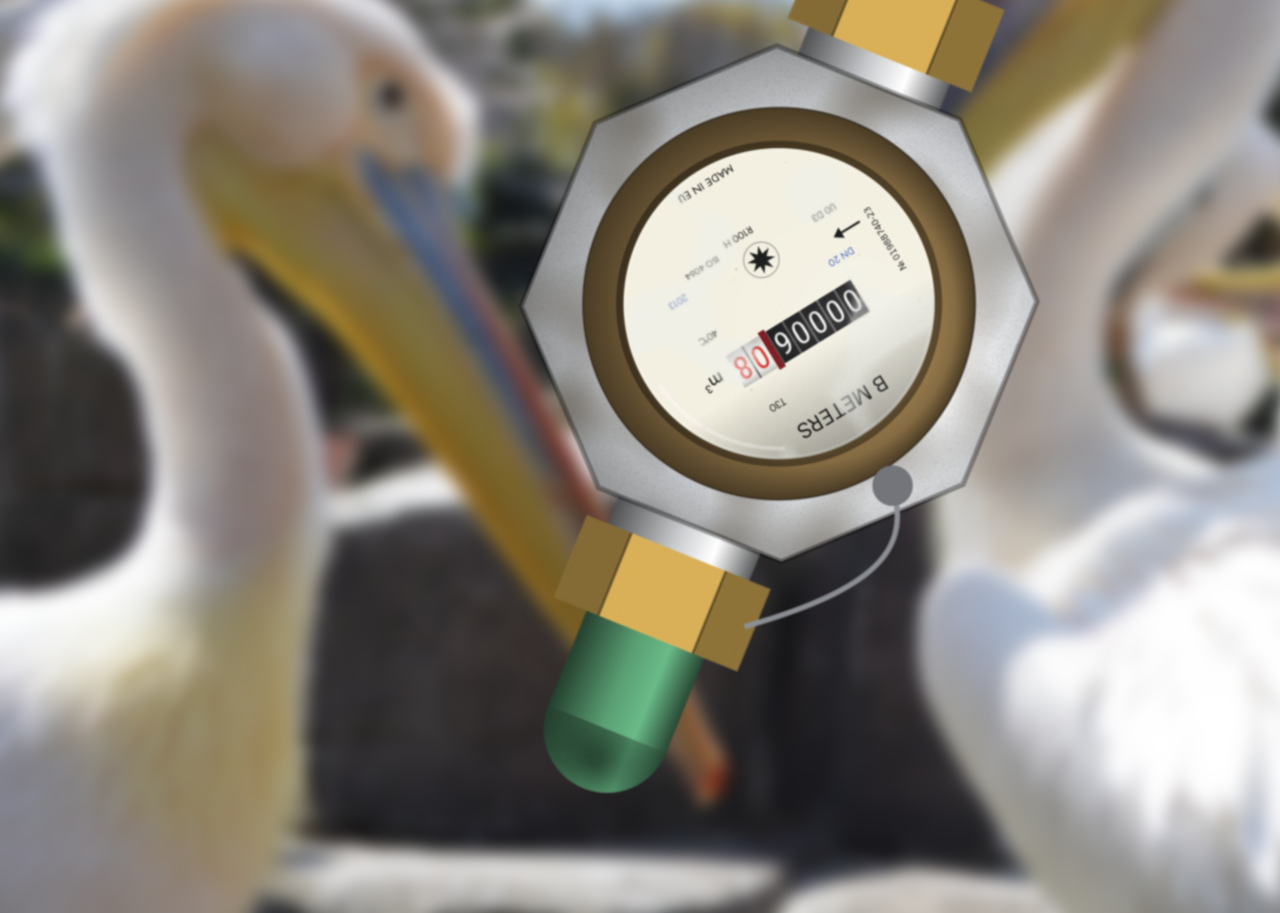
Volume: 6.08 m³
